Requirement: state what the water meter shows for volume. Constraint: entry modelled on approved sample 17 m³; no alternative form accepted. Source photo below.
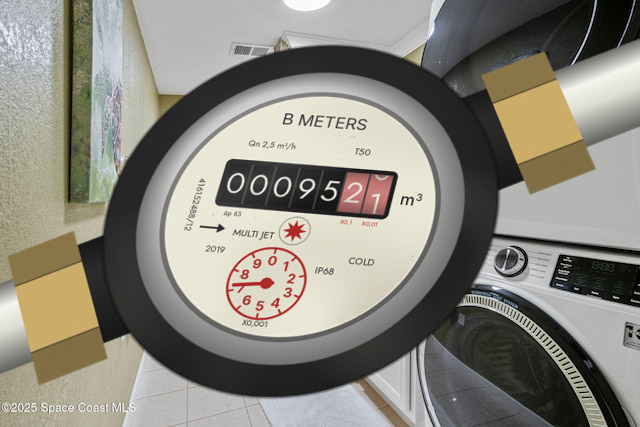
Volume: 95.207 m³
